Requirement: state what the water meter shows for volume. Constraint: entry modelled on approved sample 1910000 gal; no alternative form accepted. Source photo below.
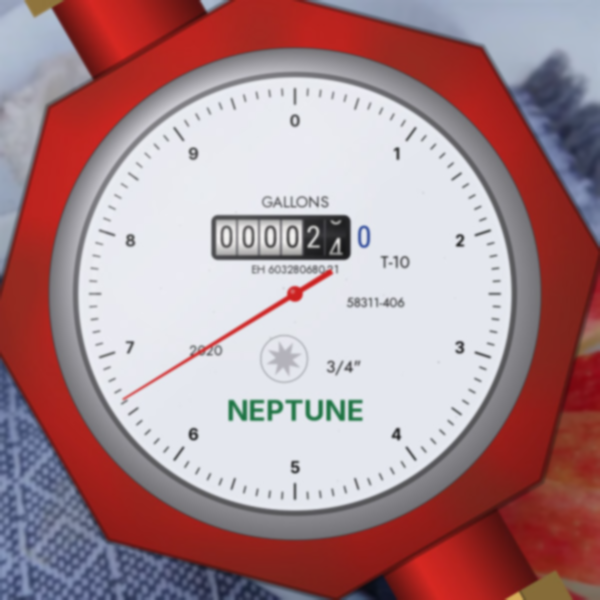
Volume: 236.6 gal
